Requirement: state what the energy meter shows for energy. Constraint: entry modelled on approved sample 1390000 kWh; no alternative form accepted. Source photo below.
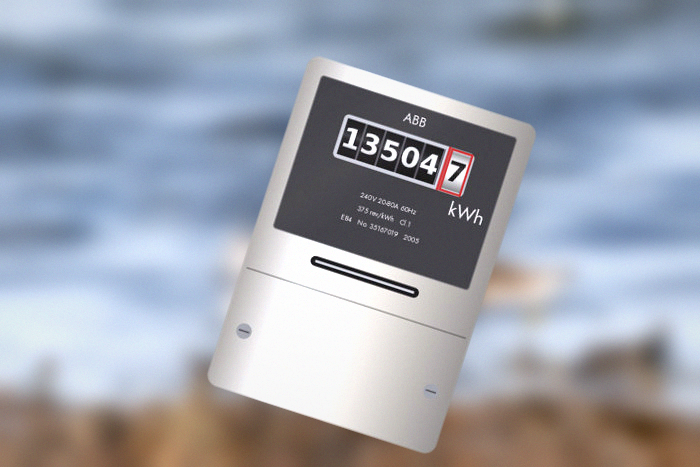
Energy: 13504.7 kWh
